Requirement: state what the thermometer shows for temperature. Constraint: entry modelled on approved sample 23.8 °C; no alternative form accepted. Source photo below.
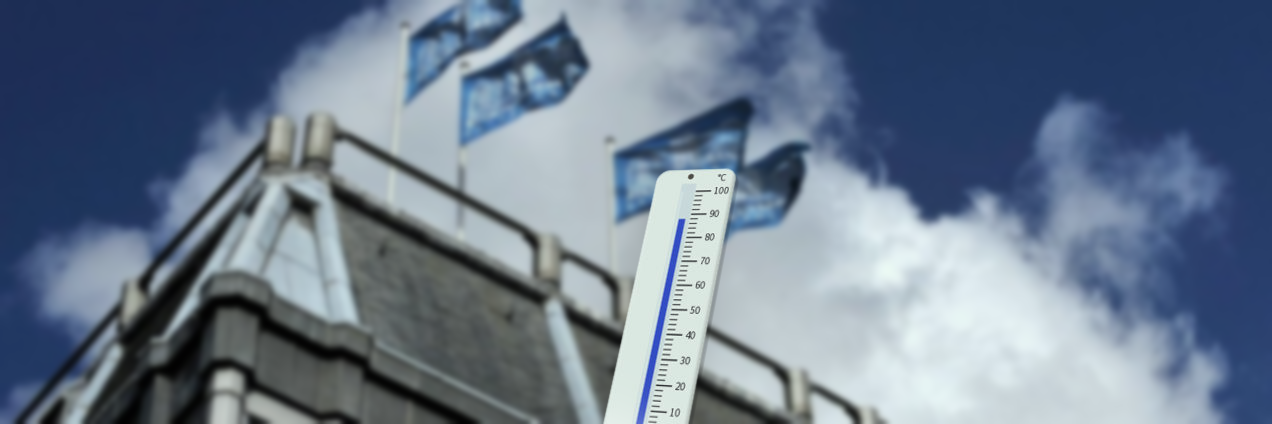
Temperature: 88 °C
